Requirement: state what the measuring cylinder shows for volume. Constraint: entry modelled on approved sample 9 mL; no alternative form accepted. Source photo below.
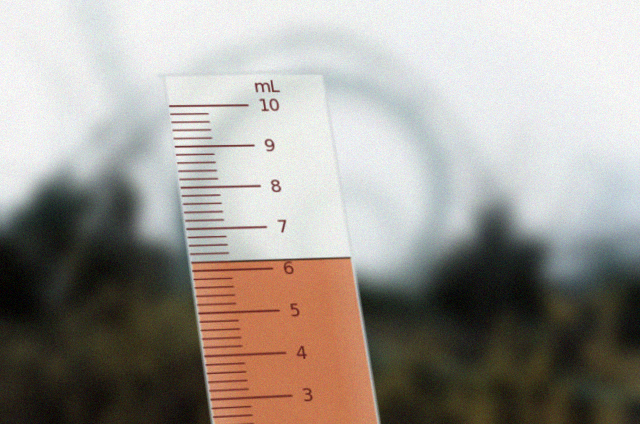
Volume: 6.2 mL
